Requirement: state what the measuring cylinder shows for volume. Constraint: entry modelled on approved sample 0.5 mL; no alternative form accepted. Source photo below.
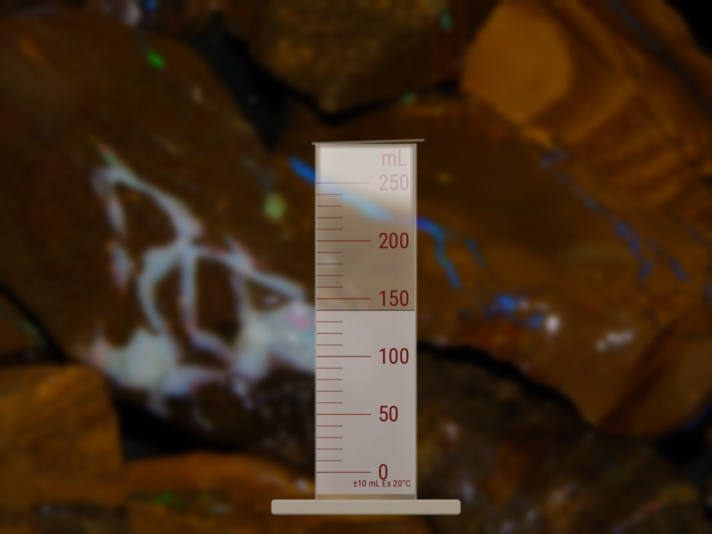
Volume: 140 mL
